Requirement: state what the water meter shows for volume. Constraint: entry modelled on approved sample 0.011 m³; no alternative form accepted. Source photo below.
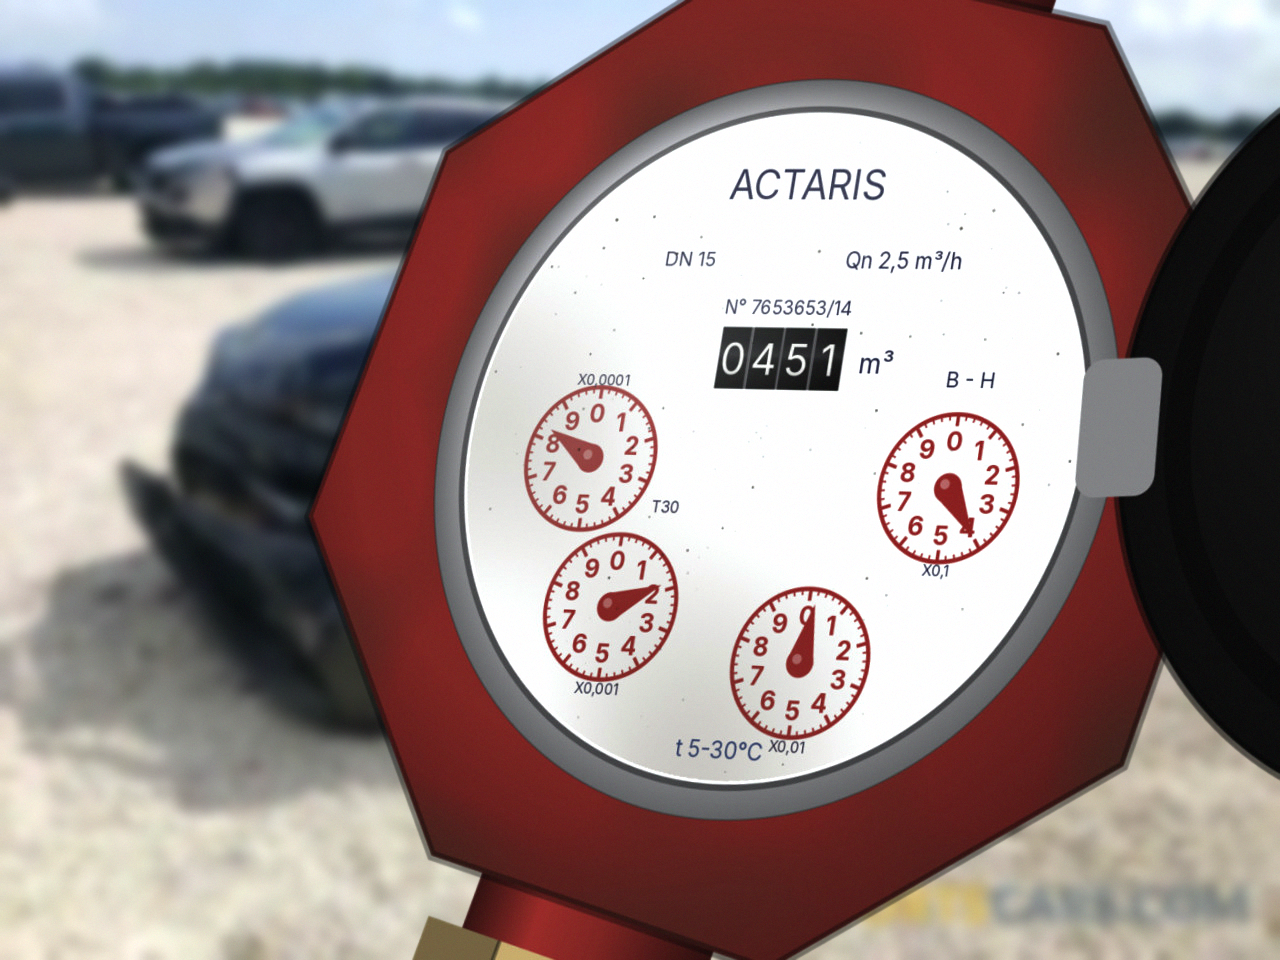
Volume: 451.4018 m³
